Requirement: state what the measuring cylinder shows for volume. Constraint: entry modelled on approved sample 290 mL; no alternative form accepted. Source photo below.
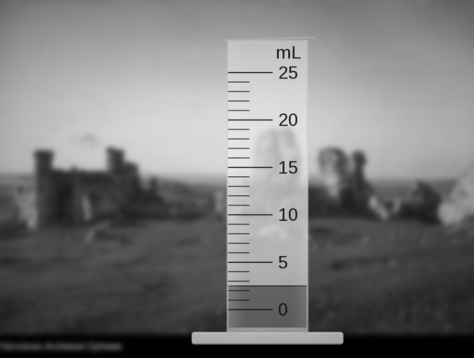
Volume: 2.5 mL
